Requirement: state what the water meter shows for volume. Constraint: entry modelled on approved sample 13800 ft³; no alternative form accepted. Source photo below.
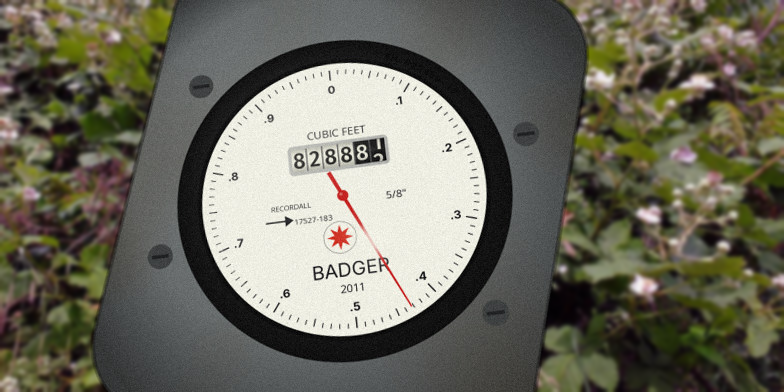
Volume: 828881.43 ft³
